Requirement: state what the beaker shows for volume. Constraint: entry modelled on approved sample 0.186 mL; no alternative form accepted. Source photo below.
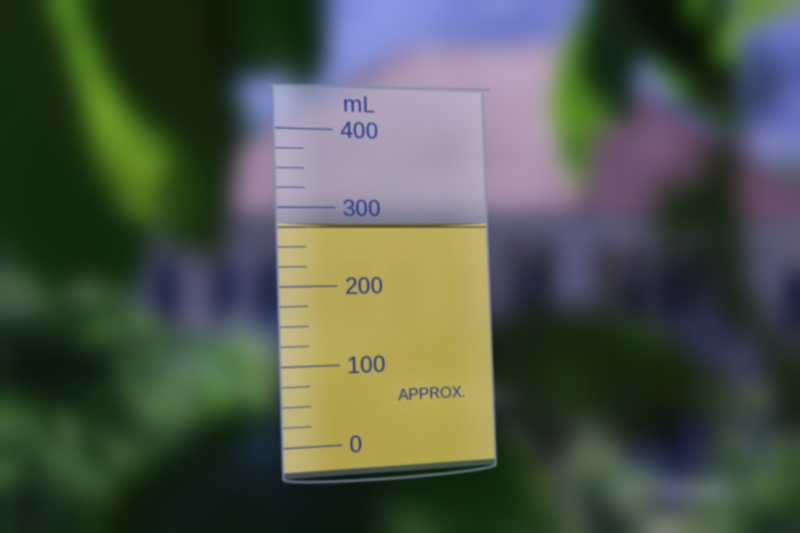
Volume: 275 mL
